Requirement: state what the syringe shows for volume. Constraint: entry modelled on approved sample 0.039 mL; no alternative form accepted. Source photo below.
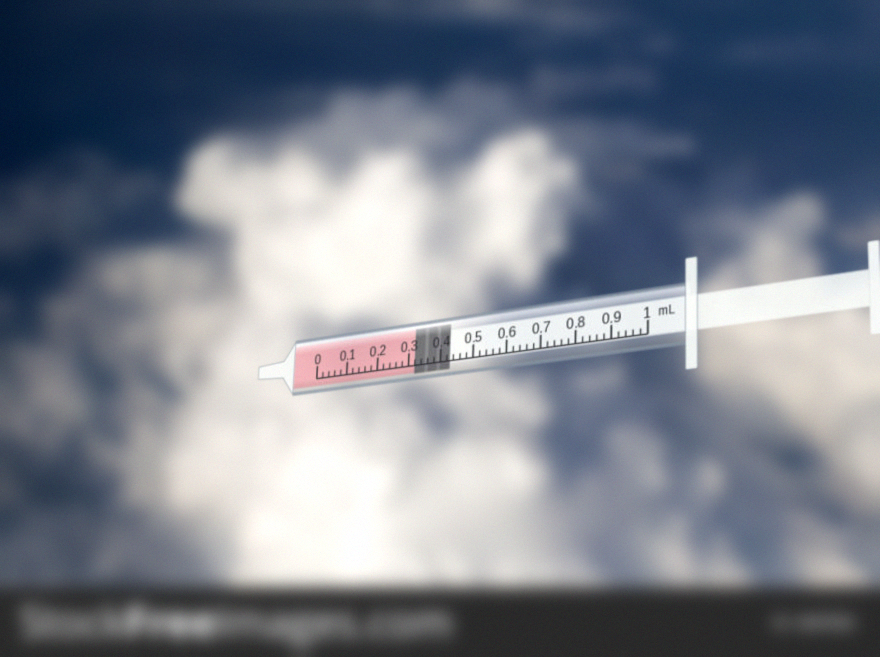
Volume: 0.32 mL
